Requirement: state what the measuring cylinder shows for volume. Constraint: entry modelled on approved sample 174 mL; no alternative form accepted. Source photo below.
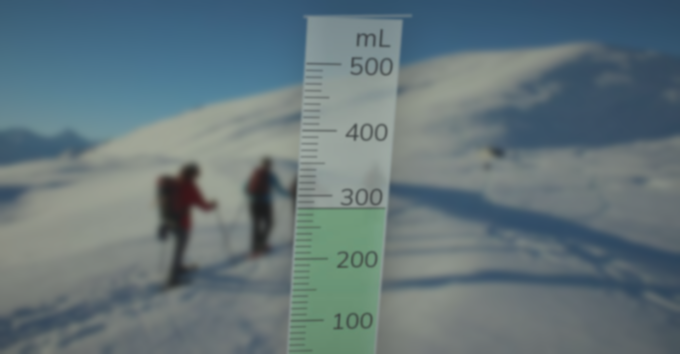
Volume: 280 mL
